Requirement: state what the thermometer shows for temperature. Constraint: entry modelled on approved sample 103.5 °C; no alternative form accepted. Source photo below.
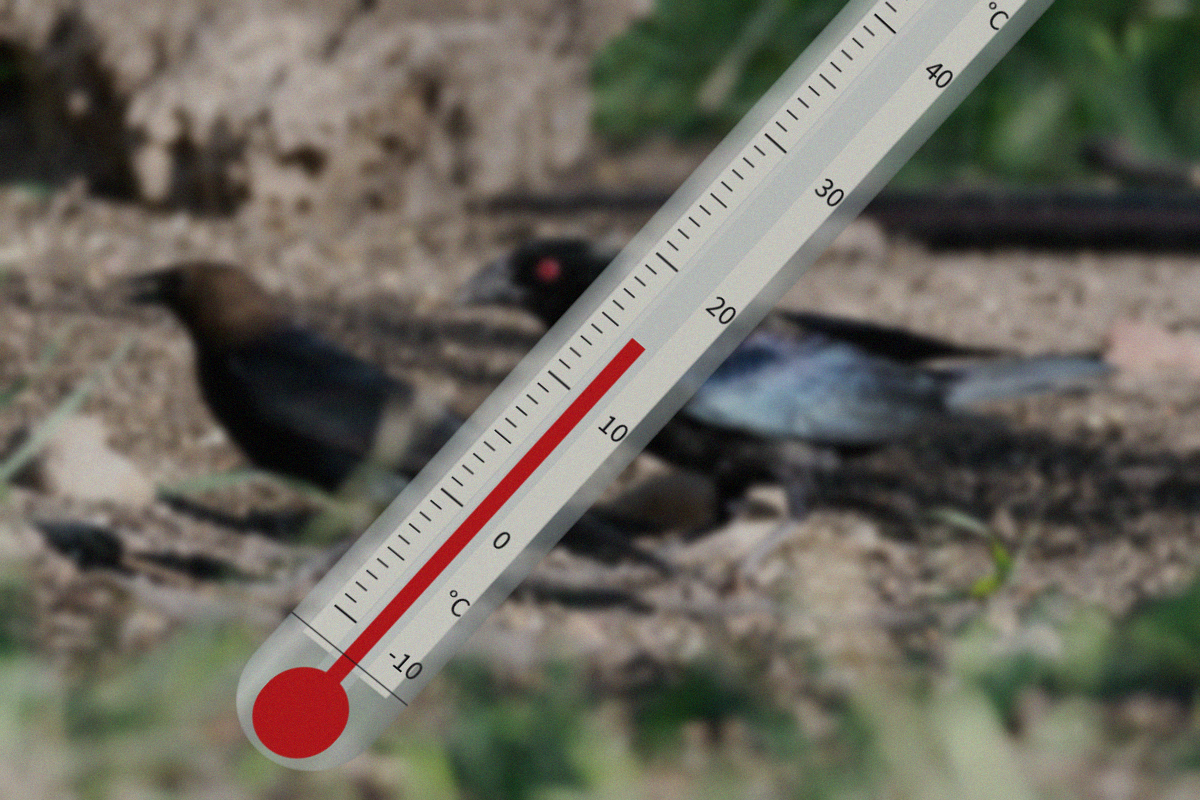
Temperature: 15 °C
